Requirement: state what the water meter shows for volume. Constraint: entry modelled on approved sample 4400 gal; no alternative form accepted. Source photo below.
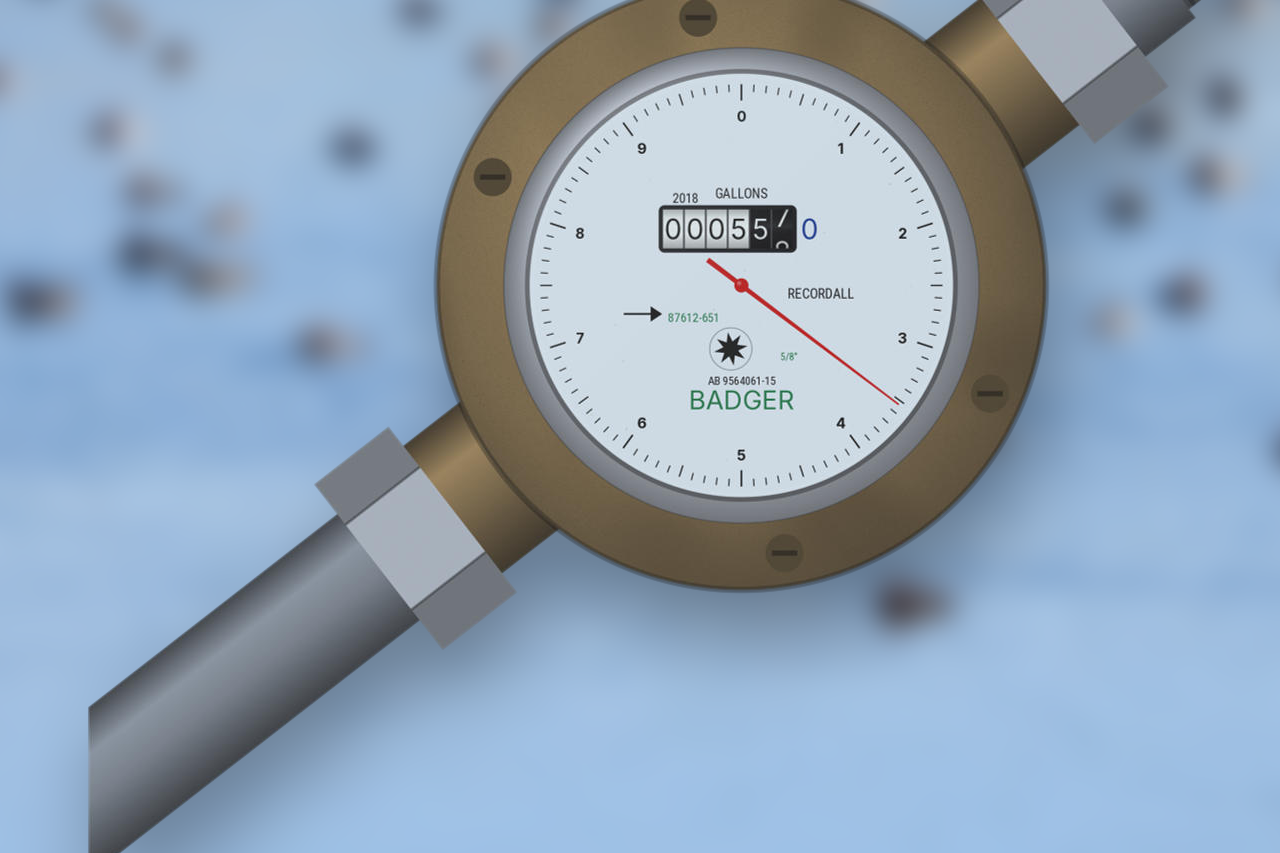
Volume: 5573.5 gal
